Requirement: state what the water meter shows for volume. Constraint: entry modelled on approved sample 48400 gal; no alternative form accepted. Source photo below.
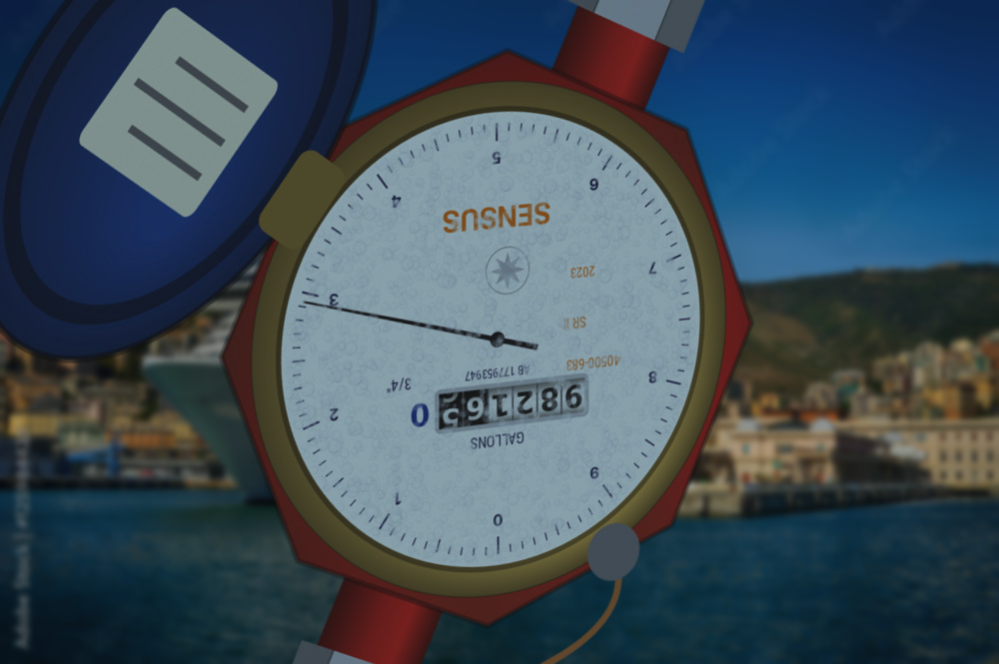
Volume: 9821652.9 gal
